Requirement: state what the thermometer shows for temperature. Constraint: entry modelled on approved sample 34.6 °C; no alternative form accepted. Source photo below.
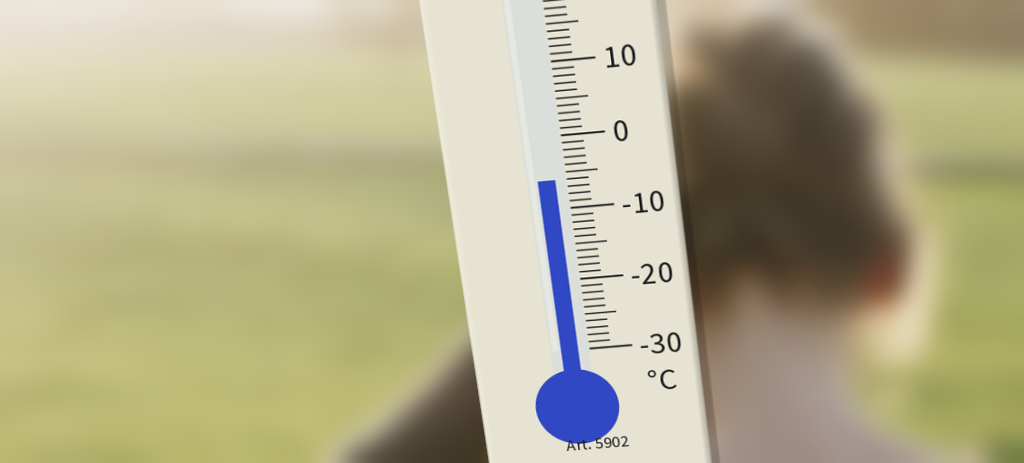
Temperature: -6 °C
